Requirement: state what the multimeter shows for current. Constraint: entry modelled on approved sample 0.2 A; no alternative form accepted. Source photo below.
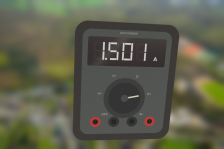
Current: 1.501 A
